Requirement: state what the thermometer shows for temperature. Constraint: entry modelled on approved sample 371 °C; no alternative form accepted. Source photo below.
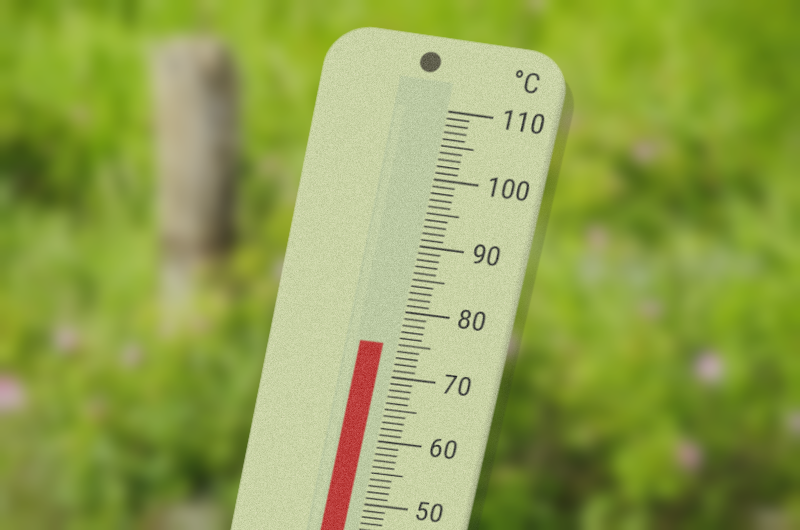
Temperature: 75 °C
